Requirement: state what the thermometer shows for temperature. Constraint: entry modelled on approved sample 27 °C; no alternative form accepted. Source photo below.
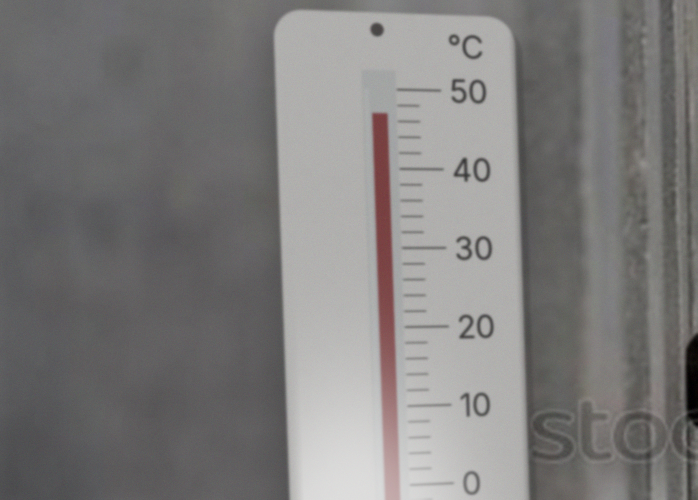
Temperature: 47 °C
